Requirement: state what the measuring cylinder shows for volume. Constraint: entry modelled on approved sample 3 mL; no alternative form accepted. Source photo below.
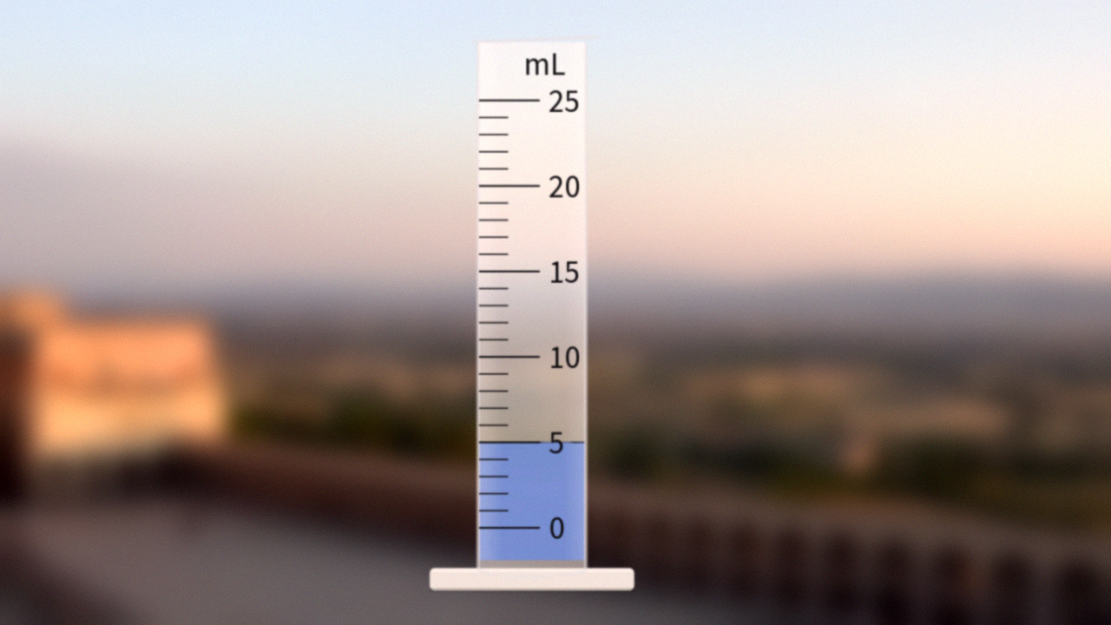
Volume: 5 mL
